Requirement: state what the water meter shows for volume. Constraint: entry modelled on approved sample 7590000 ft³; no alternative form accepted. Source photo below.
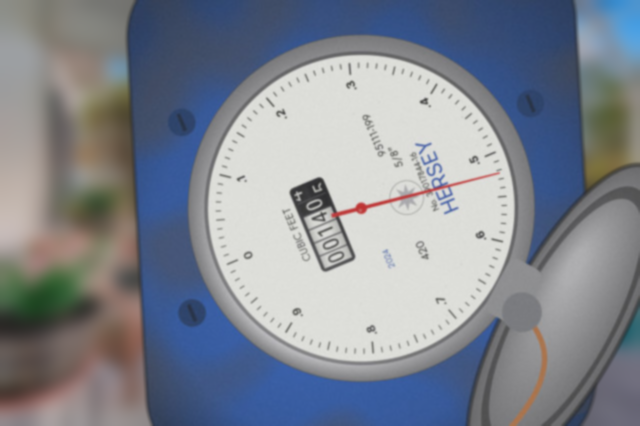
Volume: 1404.52 ft³
